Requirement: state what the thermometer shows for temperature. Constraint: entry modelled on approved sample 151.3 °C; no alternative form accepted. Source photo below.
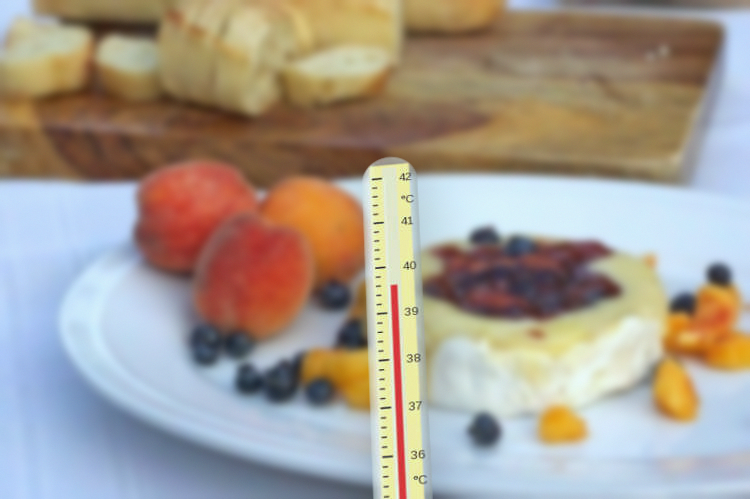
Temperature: 39.6 °C
